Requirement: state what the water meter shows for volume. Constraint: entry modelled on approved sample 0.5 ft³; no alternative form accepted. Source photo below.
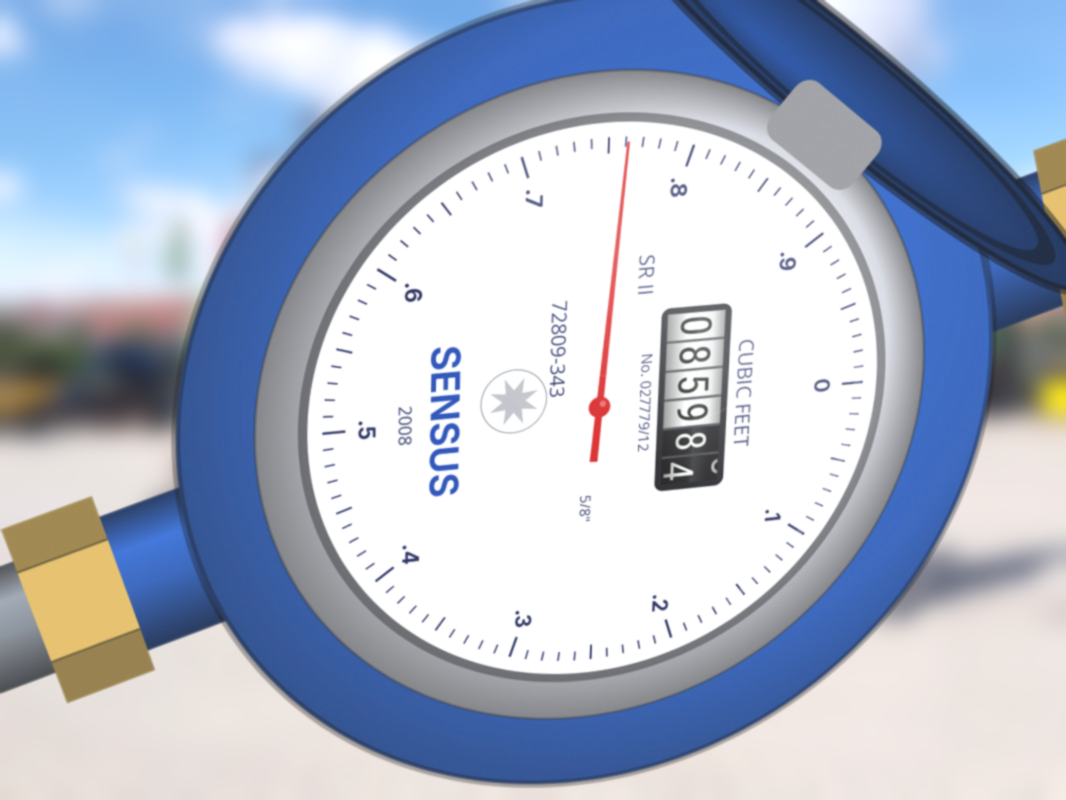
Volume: 85983.76 ft³
